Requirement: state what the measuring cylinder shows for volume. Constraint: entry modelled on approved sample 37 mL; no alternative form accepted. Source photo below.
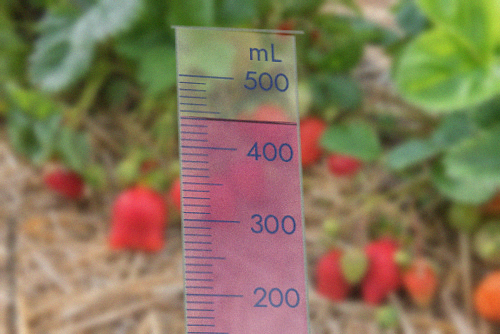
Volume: 440 mL
